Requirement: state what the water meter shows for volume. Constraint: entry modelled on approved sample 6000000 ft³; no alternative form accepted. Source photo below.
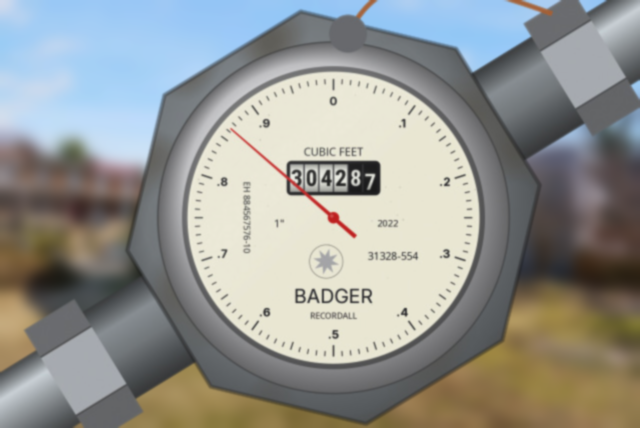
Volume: 304286.86 ft³
